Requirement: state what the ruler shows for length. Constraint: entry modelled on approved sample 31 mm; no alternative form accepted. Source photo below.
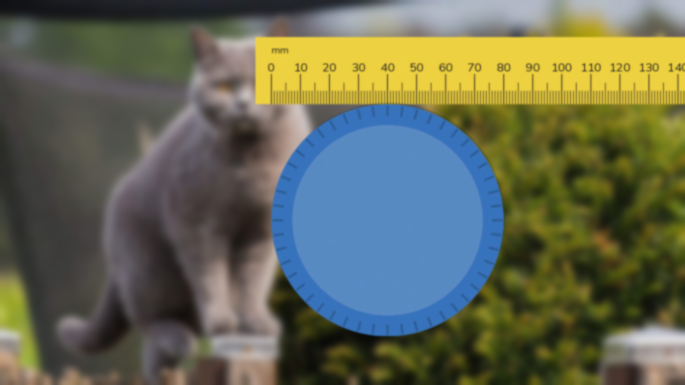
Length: 80 mm
